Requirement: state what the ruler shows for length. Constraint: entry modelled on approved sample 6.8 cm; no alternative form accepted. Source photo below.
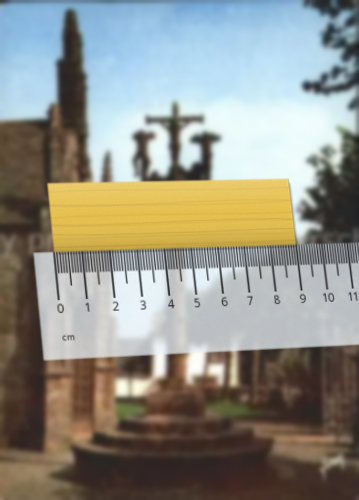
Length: 9 cm
